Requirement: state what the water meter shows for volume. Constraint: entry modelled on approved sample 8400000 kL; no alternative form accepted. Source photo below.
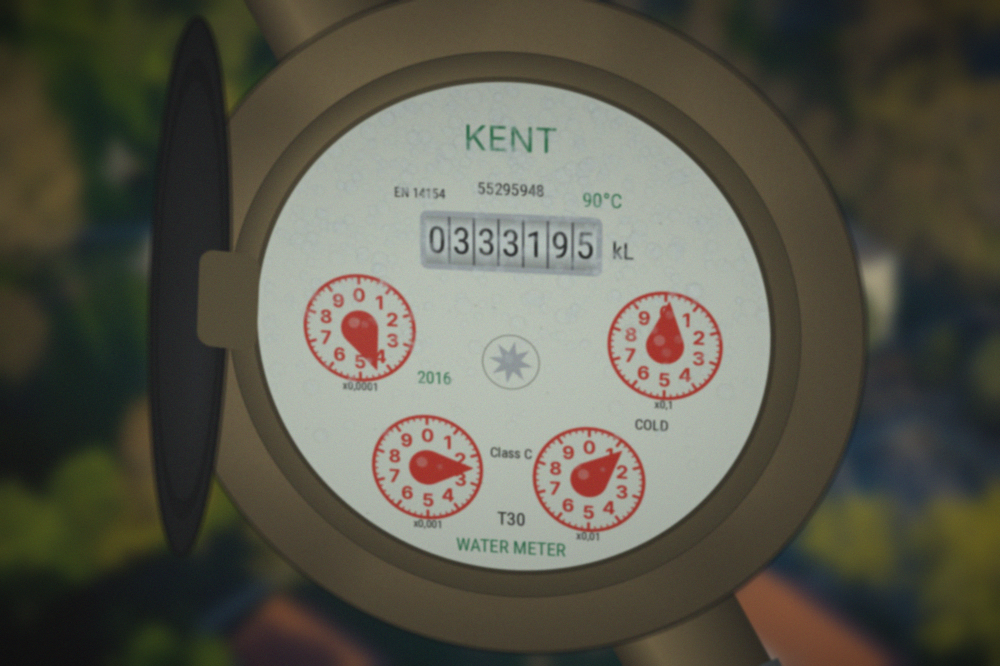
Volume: 333195.0124 kL
